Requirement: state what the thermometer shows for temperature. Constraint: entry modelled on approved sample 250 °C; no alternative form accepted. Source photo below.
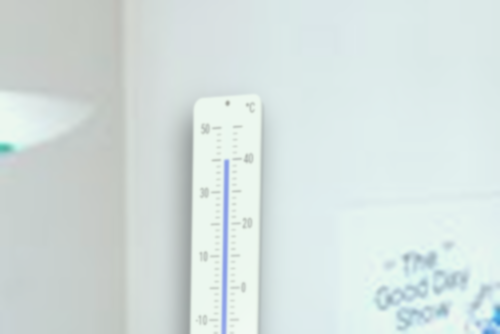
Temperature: 40 °C
